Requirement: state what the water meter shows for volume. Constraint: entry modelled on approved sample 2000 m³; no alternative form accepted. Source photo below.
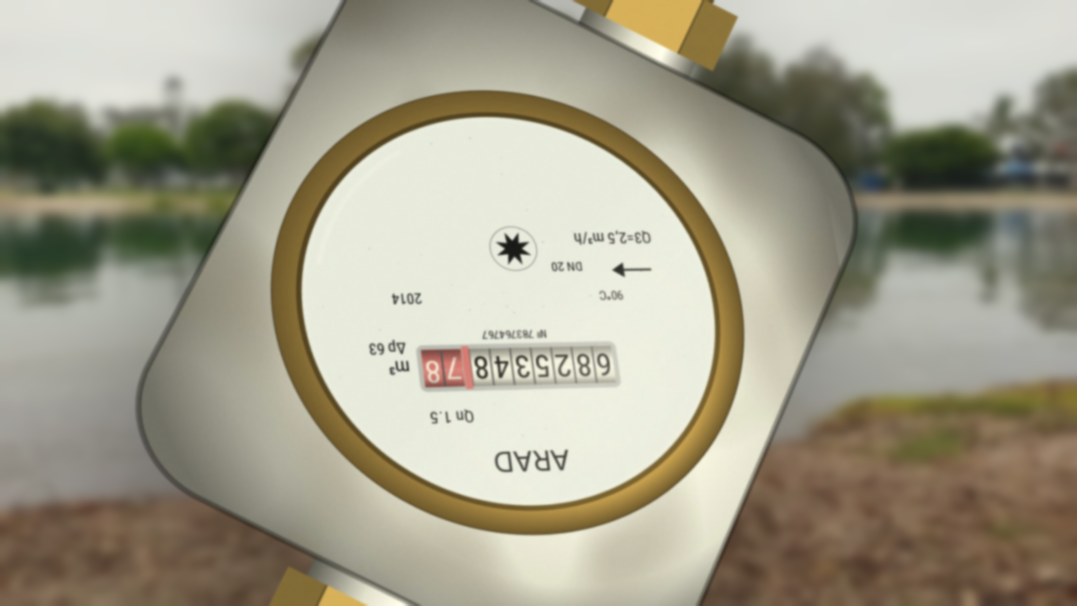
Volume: 6825348.78 m³
